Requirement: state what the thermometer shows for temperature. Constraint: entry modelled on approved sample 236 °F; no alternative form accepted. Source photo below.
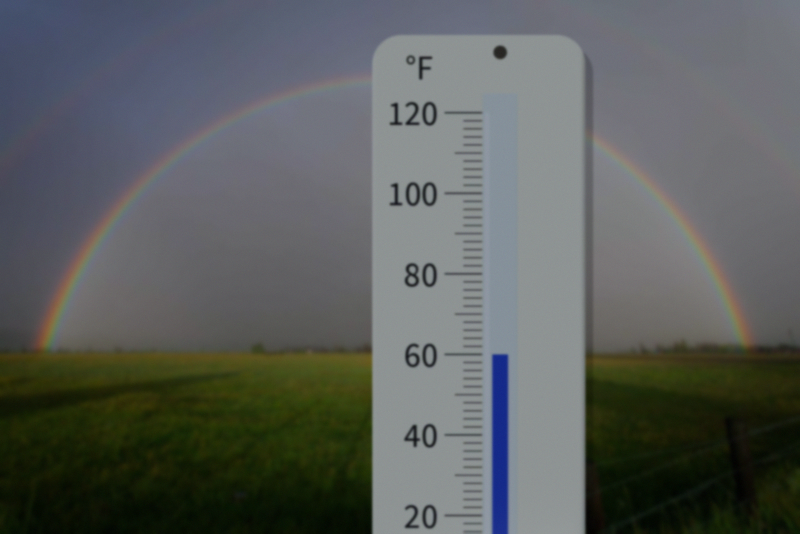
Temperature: 60 °F
